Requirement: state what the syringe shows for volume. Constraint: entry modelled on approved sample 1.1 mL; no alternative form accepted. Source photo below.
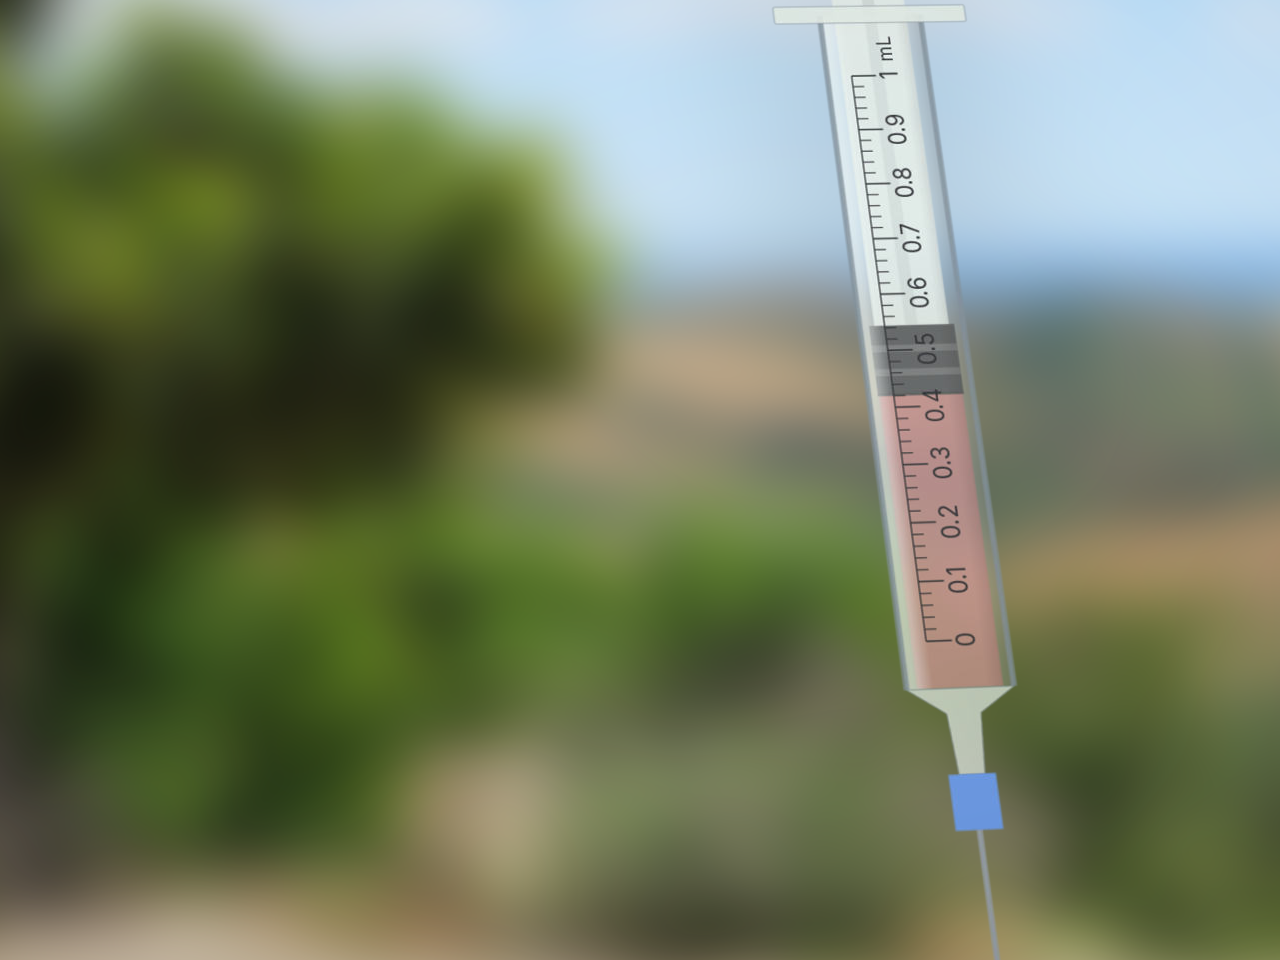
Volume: 0.42 mL
